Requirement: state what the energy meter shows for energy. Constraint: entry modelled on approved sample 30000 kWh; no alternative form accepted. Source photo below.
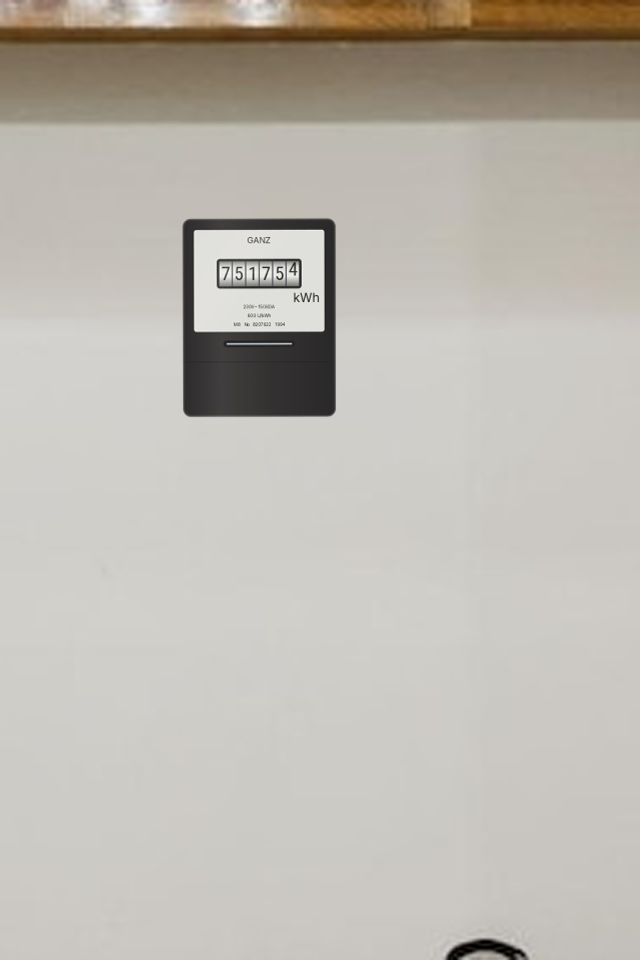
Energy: 751754 kWh
